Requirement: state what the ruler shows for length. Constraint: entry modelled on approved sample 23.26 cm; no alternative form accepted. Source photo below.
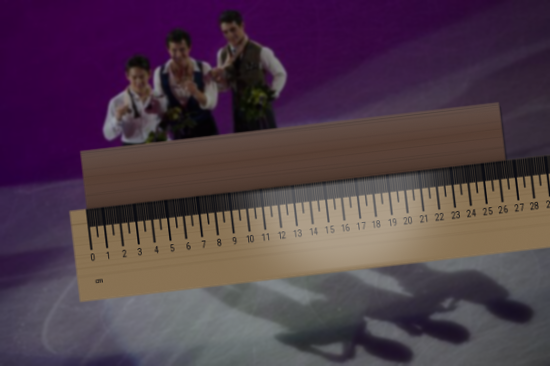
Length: 26.5 cm
